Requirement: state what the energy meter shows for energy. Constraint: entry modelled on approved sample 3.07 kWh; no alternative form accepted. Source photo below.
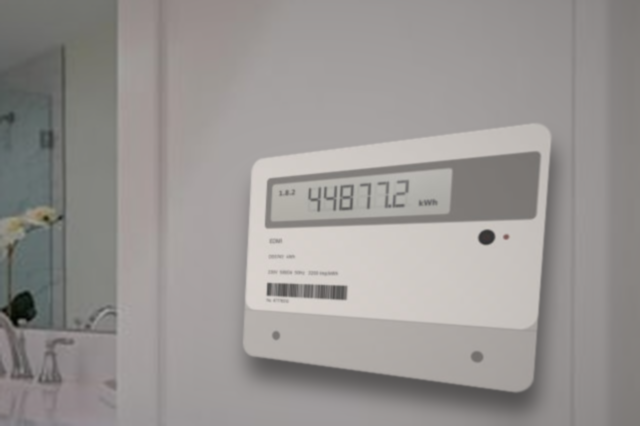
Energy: 44877.2 kWh
